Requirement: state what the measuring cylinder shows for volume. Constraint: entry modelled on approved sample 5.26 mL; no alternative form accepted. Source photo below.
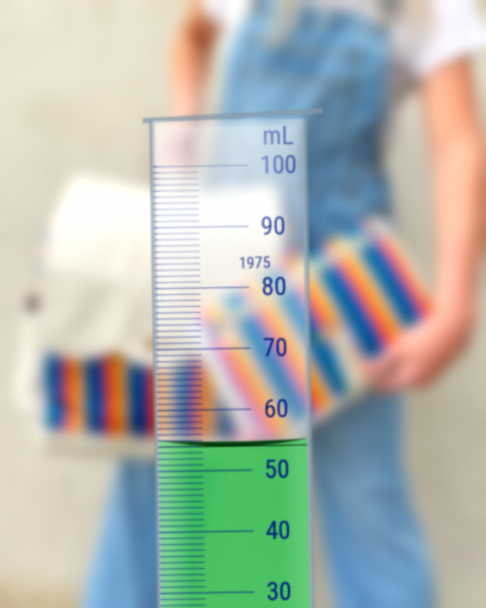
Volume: 54 mL
